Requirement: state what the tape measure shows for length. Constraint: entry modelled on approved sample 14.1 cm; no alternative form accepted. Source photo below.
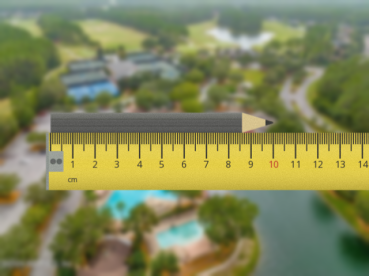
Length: 10 cm
